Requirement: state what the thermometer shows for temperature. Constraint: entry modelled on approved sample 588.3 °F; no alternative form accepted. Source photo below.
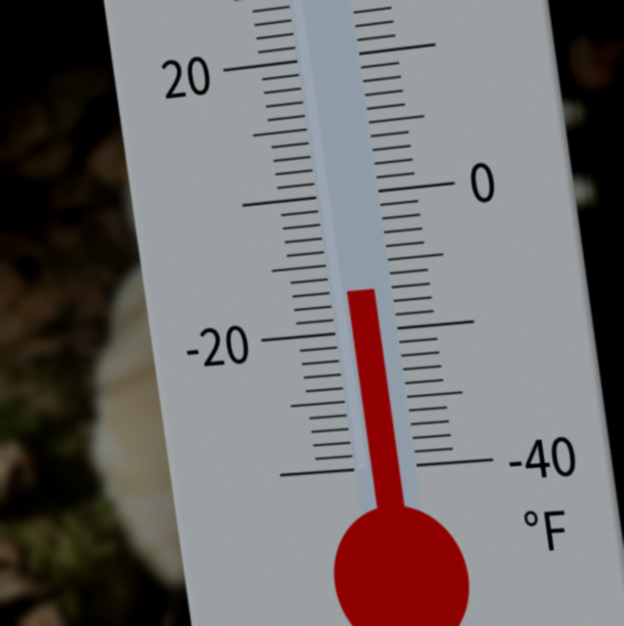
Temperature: -14 °F
